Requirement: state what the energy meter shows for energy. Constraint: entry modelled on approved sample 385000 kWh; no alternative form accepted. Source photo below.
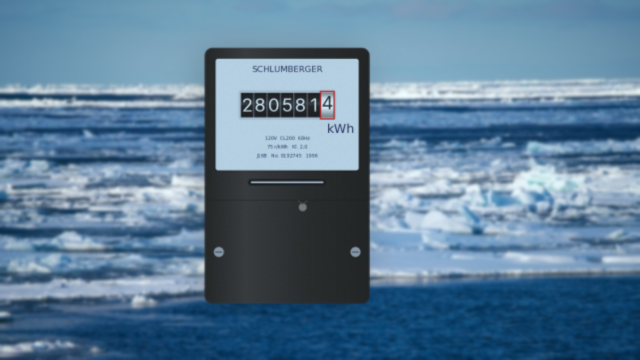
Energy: 280581.4 kWh
